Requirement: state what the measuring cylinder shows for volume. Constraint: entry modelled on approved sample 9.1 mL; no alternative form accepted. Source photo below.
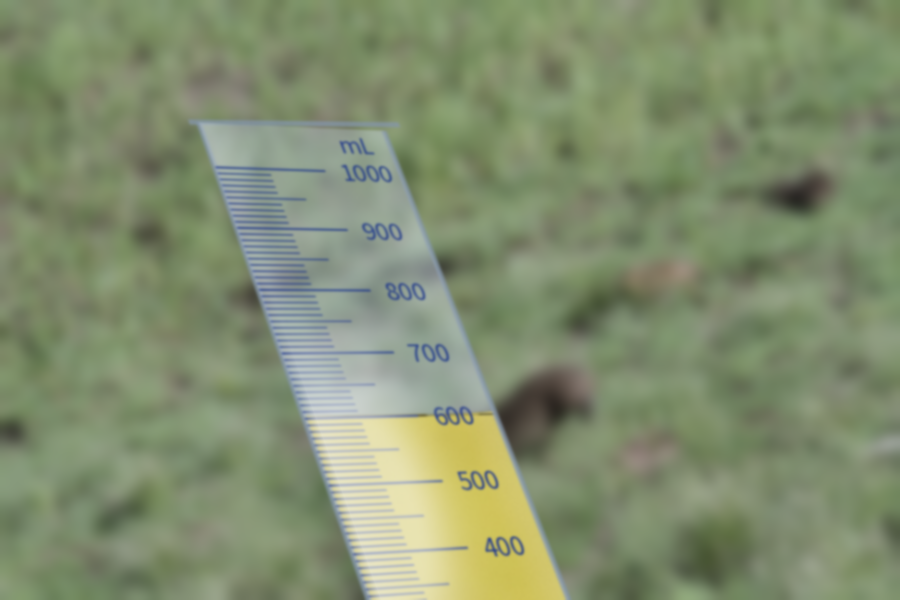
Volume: 600 mL
